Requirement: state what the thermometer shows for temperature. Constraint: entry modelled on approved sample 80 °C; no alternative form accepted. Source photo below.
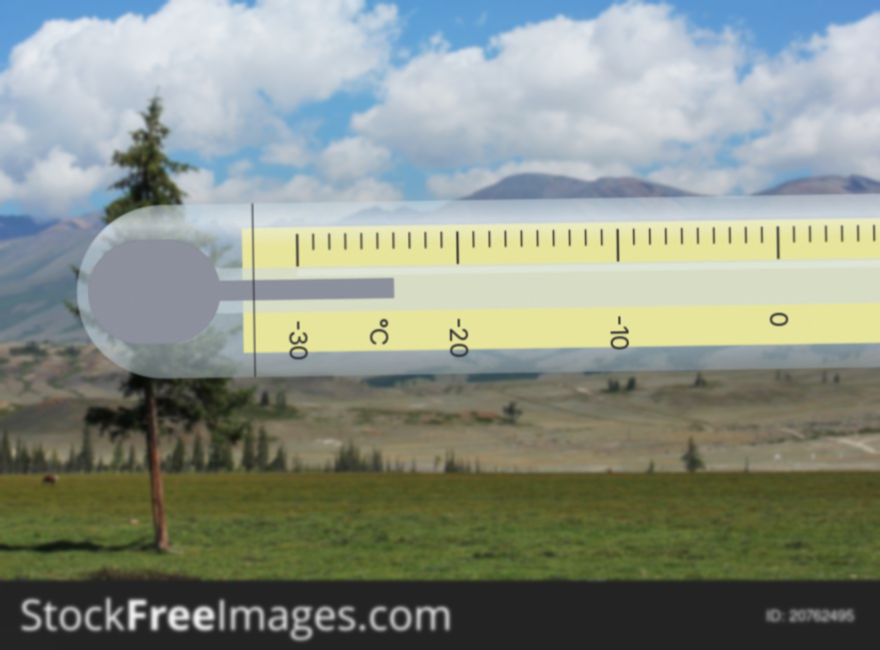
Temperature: -24 °C
